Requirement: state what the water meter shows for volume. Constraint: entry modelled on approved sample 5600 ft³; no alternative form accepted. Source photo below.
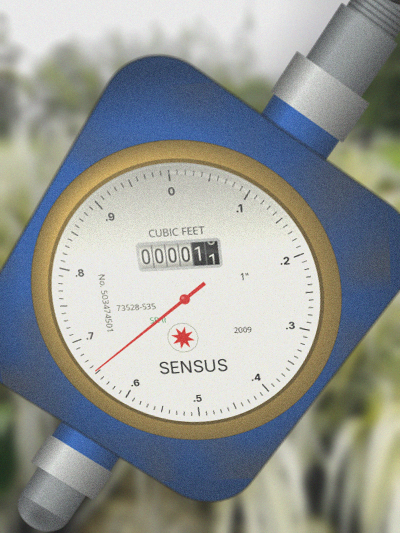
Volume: 10.65 ft³
